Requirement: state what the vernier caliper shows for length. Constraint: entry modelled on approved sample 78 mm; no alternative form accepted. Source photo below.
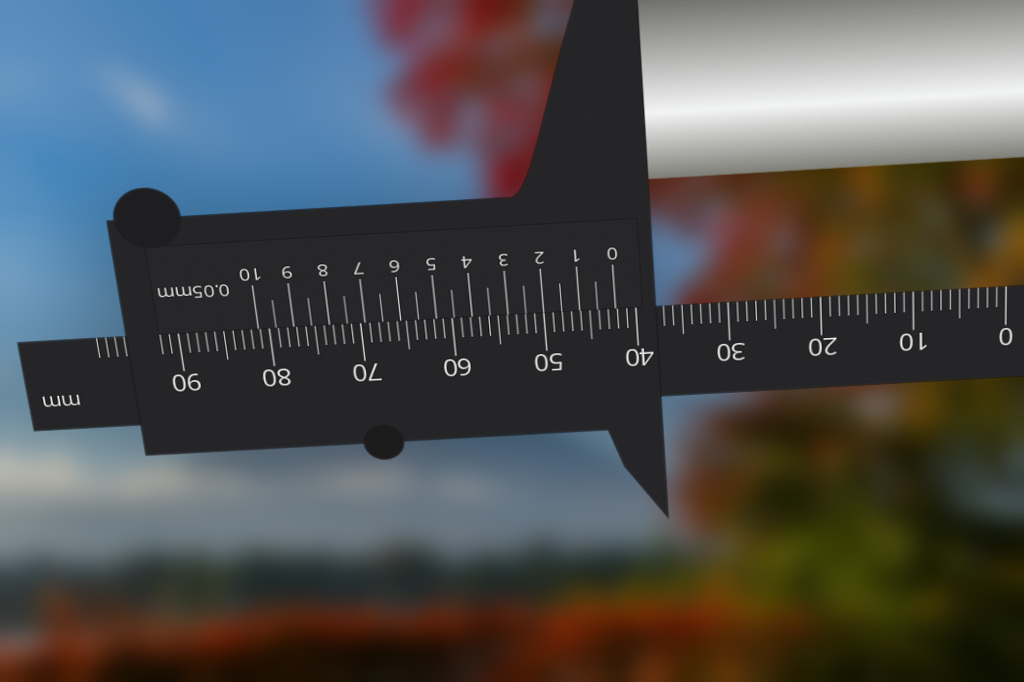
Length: 42.2 mm
